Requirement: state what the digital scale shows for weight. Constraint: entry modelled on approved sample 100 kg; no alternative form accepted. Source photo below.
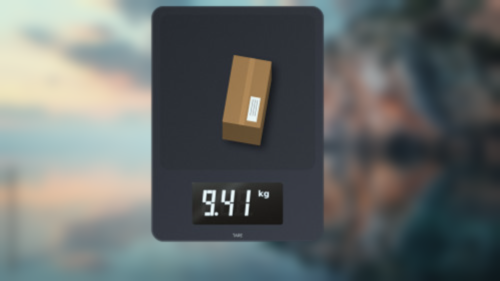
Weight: 9.41 kg
